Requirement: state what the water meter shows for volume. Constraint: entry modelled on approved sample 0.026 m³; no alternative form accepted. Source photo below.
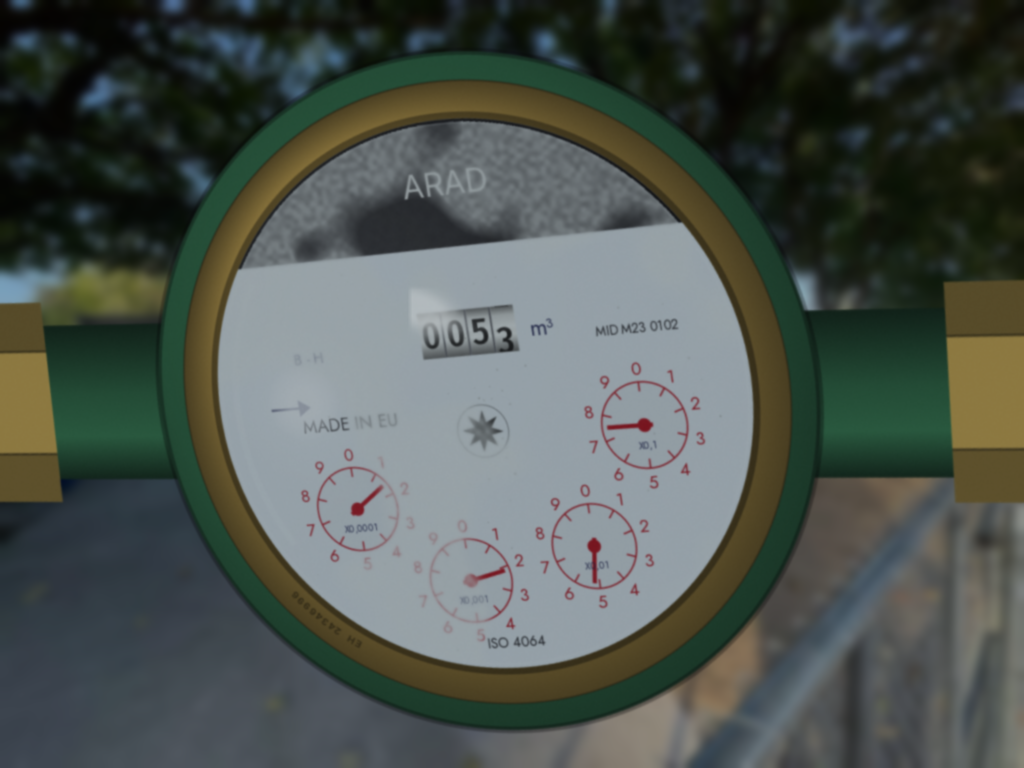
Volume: 52.7521 m³
